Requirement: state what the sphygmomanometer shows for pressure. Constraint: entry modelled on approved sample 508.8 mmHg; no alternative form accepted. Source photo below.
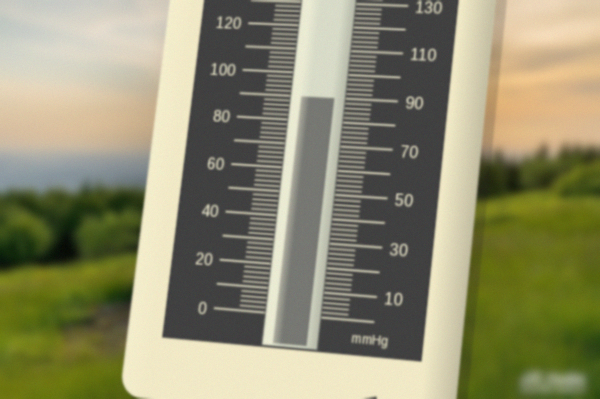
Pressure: 90 mmHg
